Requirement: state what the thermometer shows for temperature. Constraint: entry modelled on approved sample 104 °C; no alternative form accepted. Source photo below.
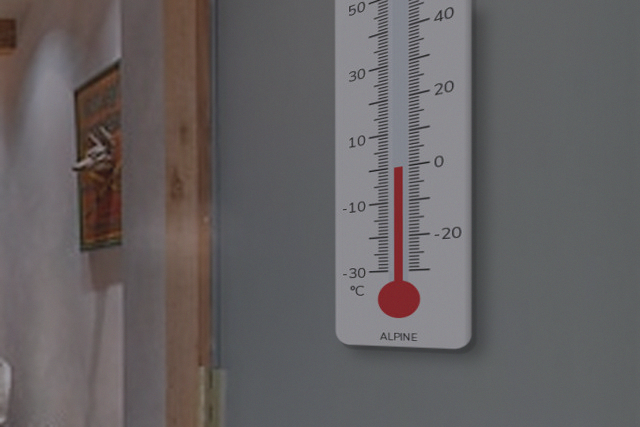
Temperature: 0 °C
